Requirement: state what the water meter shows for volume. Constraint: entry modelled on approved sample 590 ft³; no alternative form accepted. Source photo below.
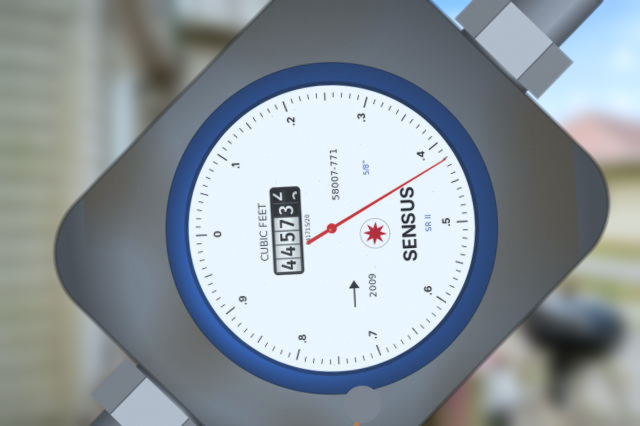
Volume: 445732.42 ft³
